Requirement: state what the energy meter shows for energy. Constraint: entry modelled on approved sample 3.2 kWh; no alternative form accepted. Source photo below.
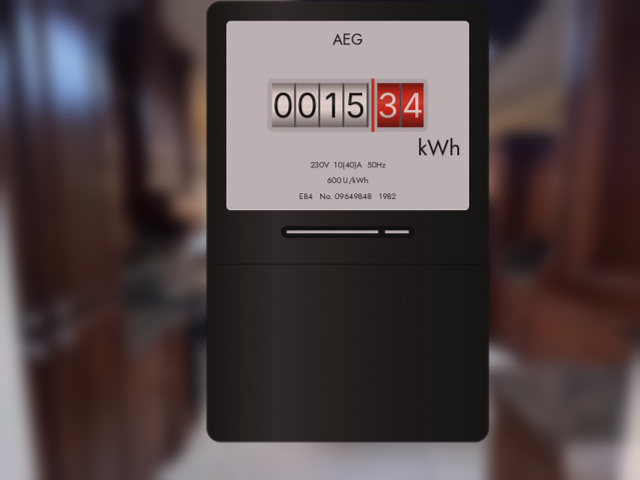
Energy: 15.34 kWh
